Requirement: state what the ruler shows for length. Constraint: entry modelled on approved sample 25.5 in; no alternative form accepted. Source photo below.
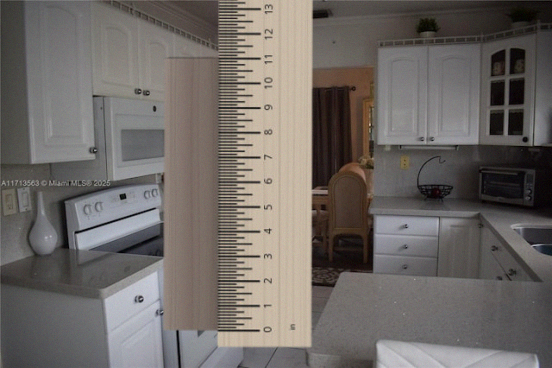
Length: 11 in
